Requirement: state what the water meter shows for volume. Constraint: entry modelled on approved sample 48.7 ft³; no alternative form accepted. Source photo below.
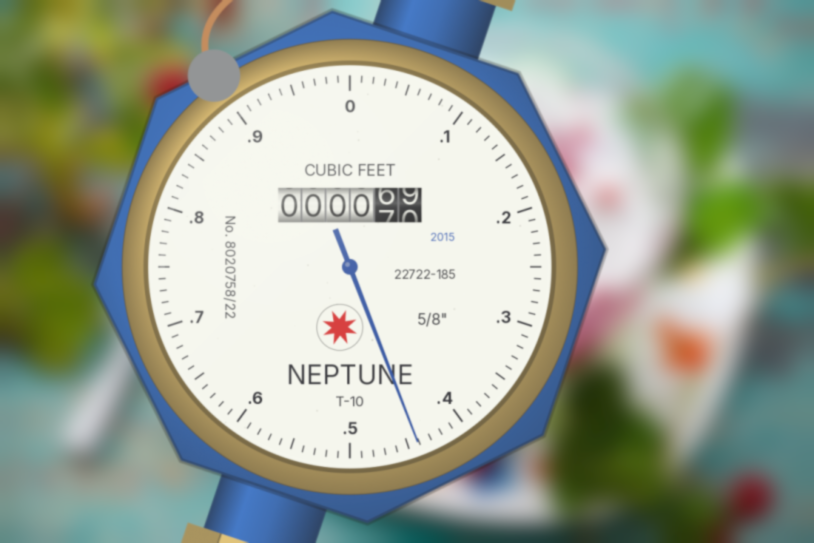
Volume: 69.44 ft³
